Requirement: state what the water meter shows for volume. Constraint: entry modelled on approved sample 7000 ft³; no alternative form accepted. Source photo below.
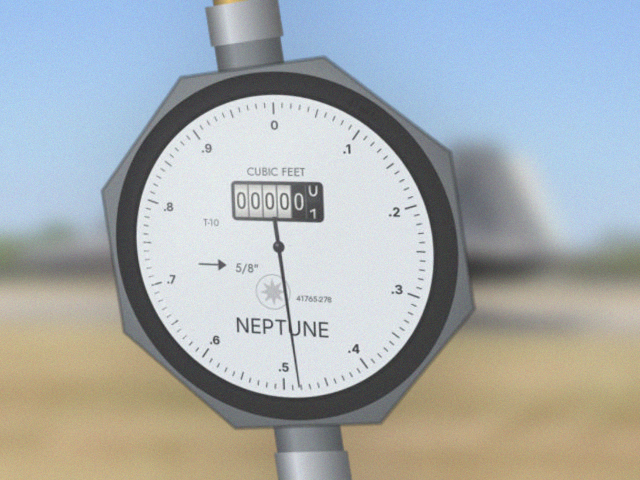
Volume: 0.48 ft³
